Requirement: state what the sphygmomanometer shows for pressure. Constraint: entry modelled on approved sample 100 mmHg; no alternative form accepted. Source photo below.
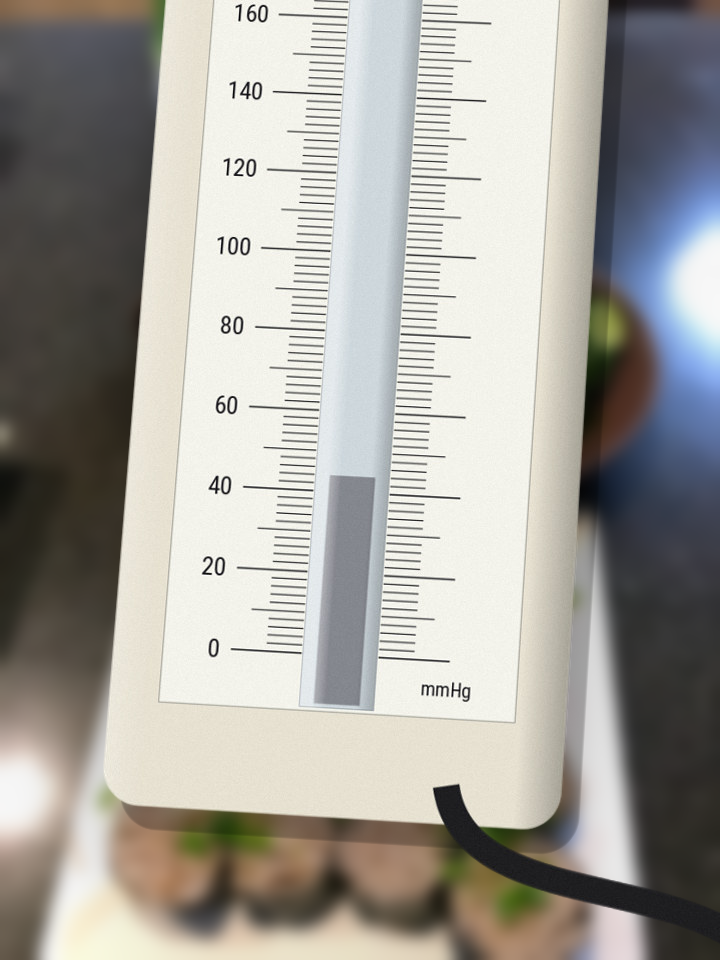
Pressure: 44 mmHg
